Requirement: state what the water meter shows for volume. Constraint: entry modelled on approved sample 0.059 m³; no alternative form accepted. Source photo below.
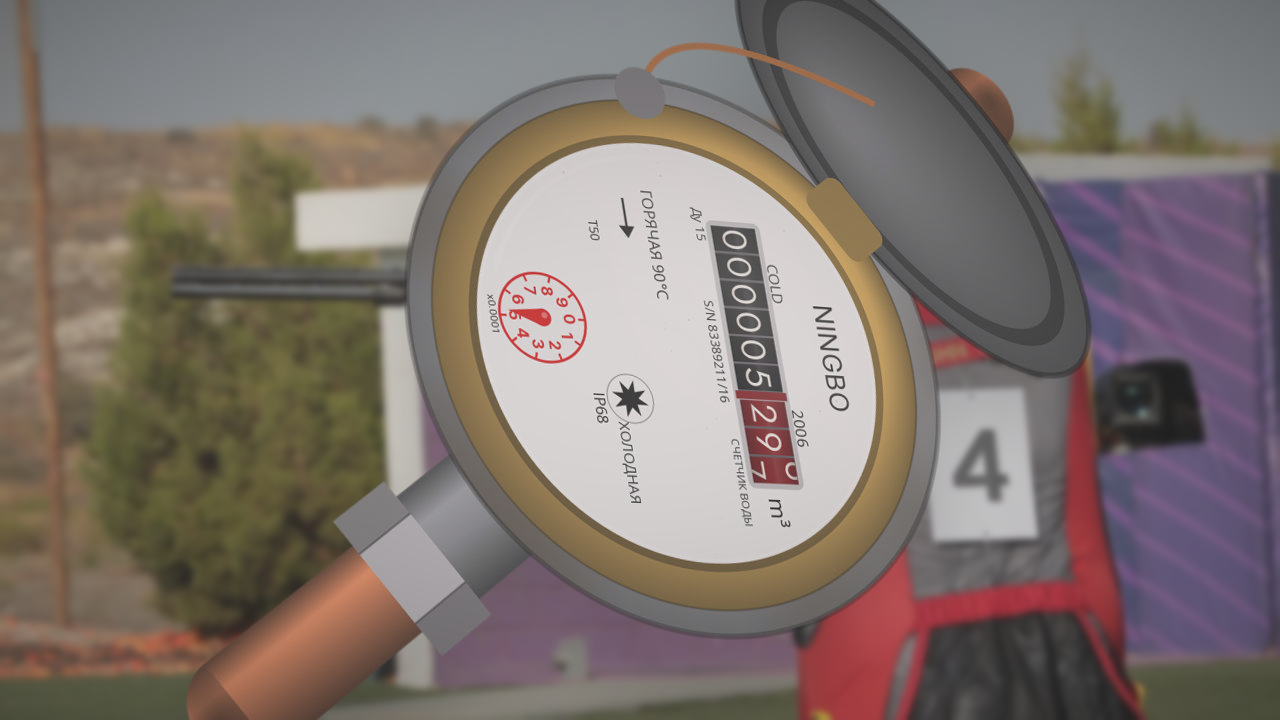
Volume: 5.2965 m³
